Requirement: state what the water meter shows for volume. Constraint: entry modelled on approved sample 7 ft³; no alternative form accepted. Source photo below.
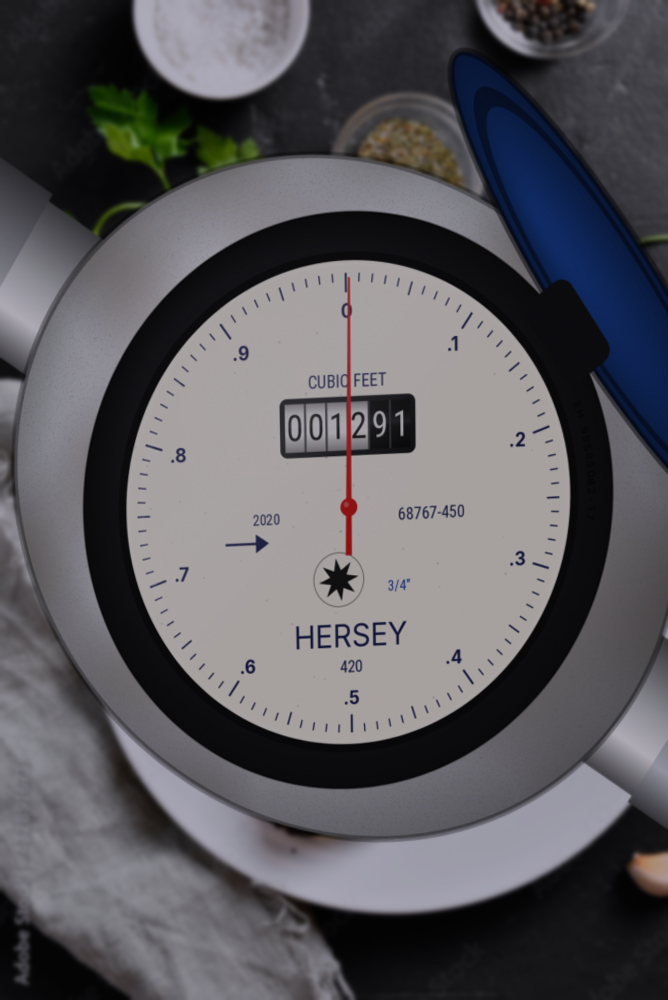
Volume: 1291.00 ft³
